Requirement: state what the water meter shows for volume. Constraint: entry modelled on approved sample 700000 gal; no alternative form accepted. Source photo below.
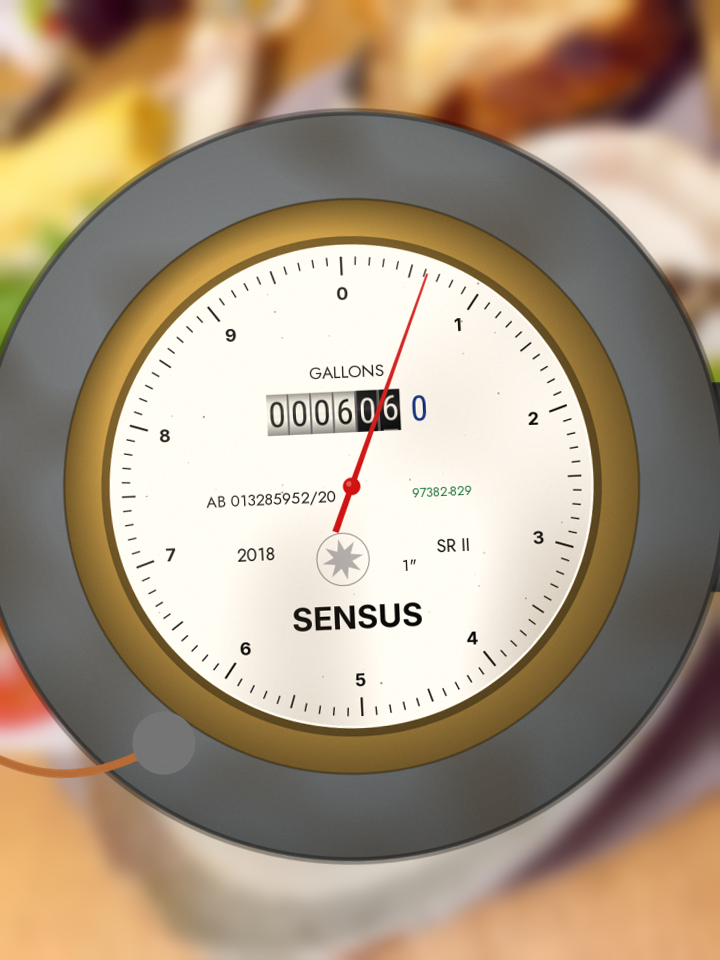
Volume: 6060.6 gal
